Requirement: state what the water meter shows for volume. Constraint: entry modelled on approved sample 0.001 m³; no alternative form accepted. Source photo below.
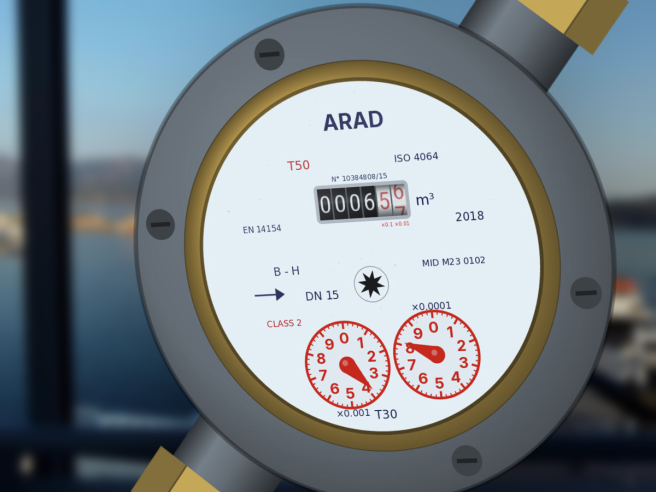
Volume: 6.5638 m³
